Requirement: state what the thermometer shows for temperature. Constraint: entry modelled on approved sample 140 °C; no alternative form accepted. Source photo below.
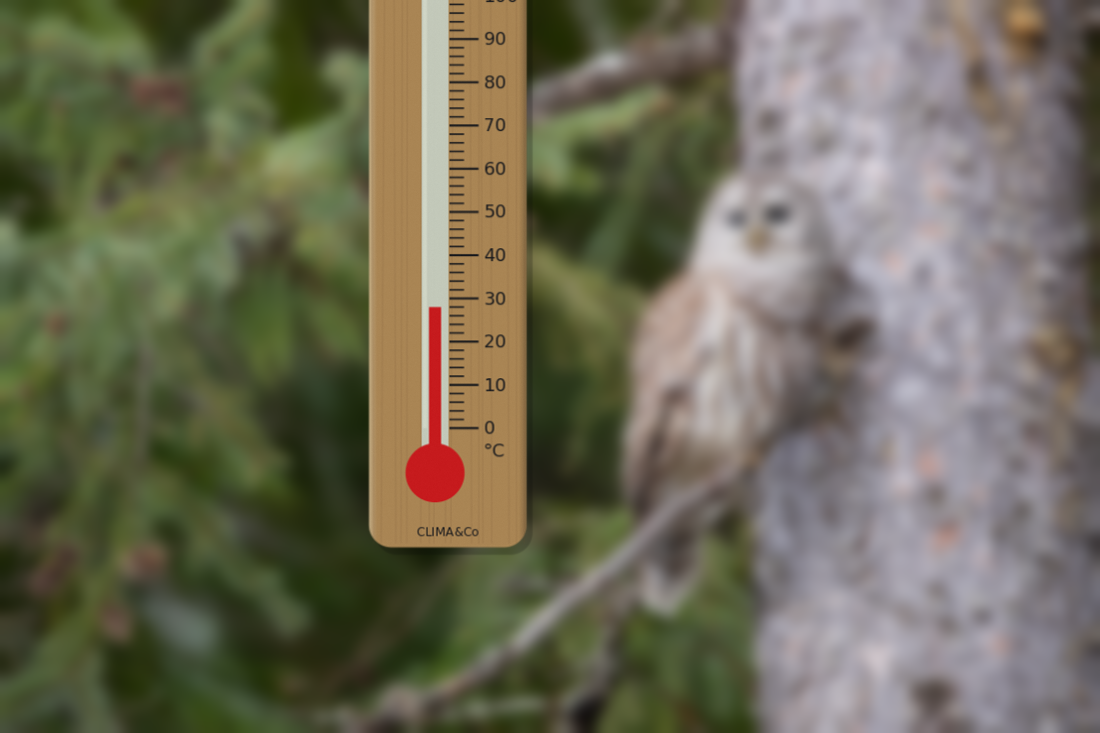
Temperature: 28 °C
